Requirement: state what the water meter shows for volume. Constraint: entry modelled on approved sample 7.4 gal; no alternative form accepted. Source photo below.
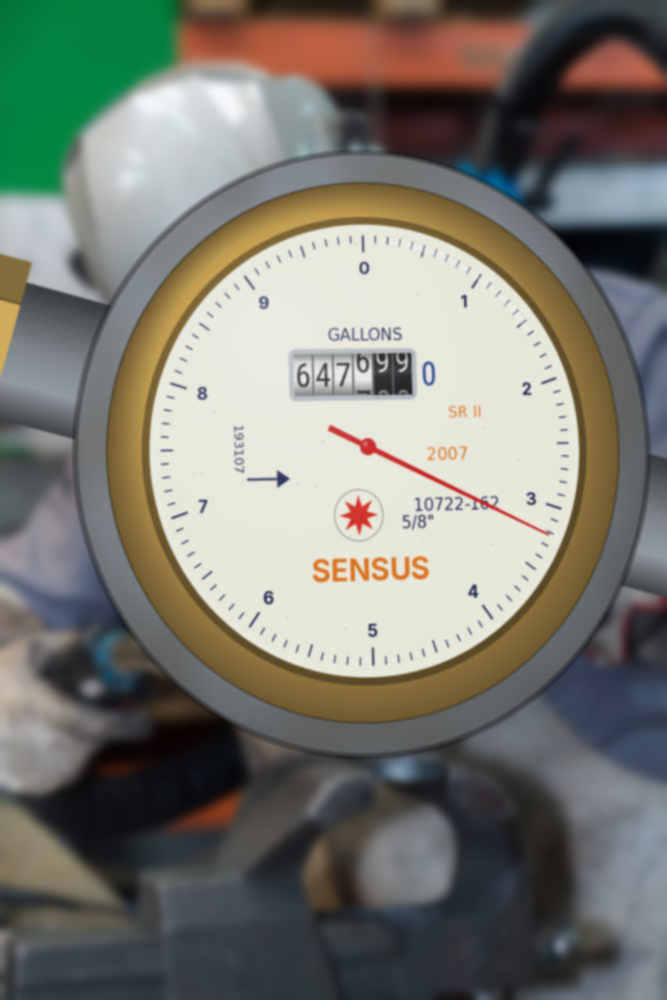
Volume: 6476993.2 gal
